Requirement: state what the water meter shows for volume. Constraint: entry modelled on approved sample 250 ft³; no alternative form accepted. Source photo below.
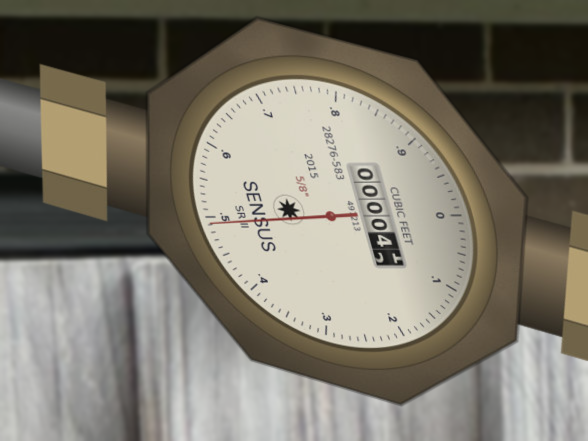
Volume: 41.49 ft³
